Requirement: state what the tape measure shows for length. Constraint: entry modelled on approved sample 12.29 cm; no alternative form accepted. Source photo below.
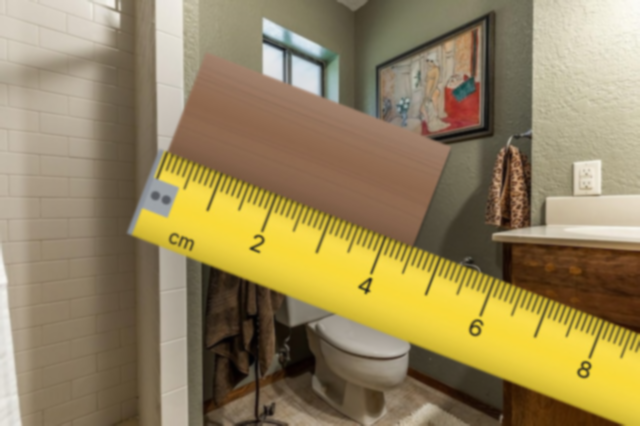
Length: 4.5 cm
